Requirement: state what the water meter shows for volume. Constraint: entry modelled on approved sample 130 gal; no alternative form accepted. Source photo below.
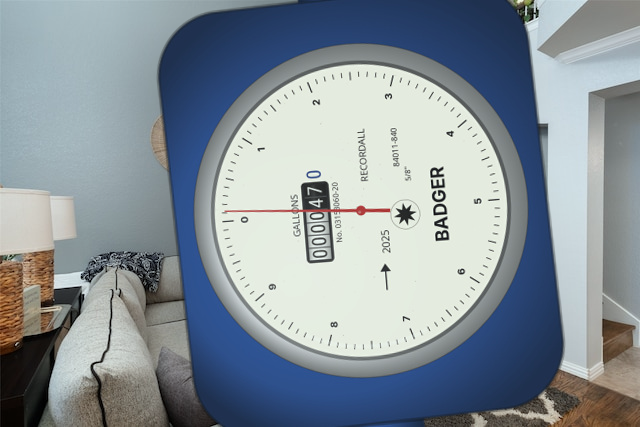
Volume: 470.1 gal
